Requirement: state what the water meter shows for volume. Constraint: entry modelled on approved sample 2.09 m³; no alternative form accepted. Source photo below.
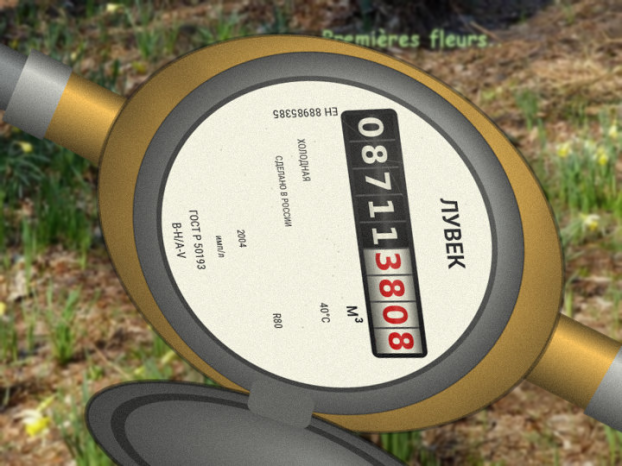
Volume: 8711.3808 m³
